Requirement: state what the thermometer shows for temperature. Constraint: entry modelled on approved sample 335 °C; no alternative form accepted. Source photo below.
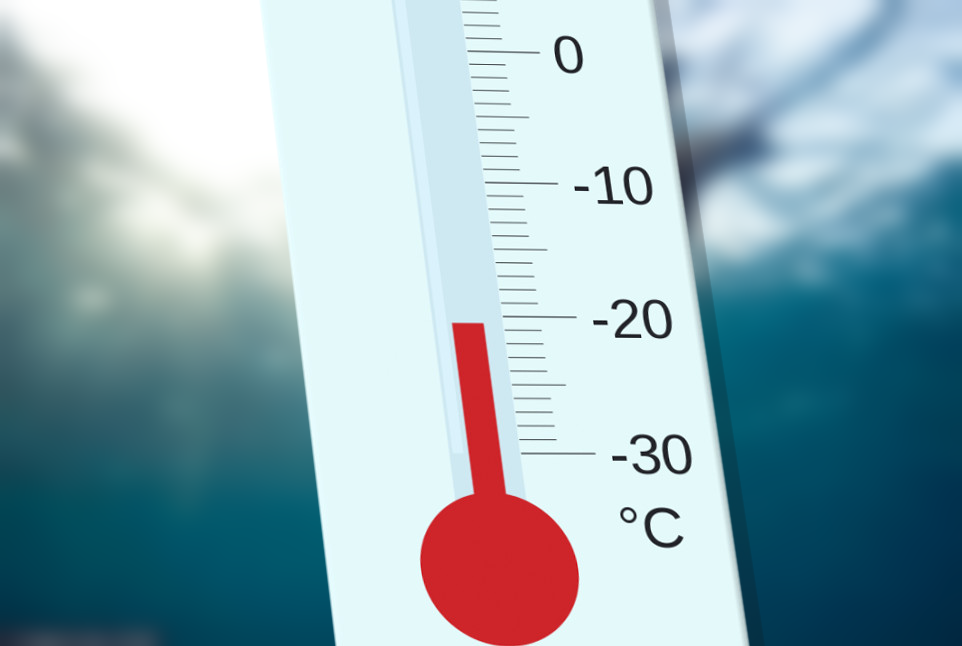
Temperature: -20.5 °C
